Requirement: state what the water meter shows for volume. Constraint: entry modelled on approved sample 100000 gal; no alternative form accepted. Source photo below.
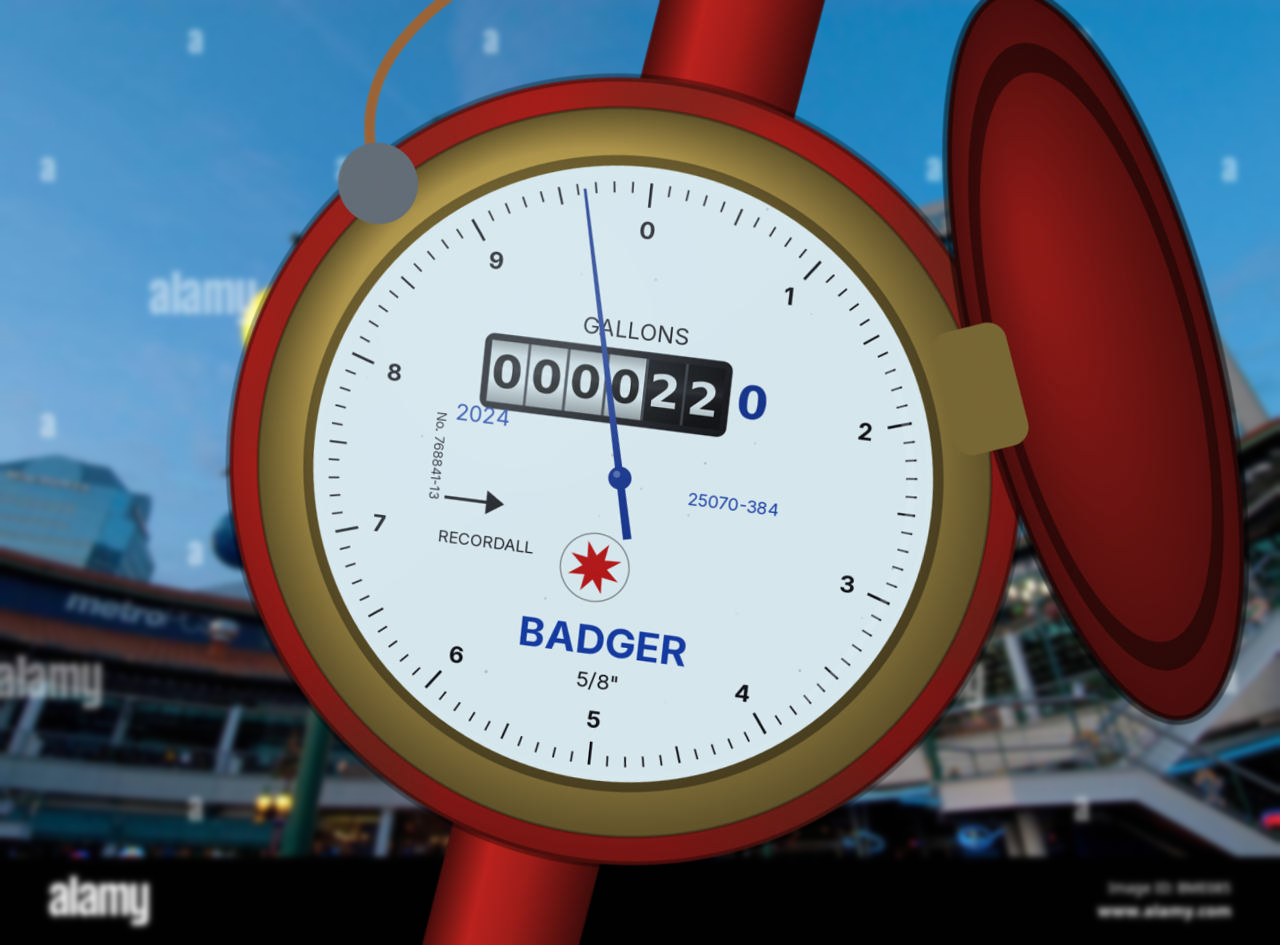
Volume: 219.6 gal
